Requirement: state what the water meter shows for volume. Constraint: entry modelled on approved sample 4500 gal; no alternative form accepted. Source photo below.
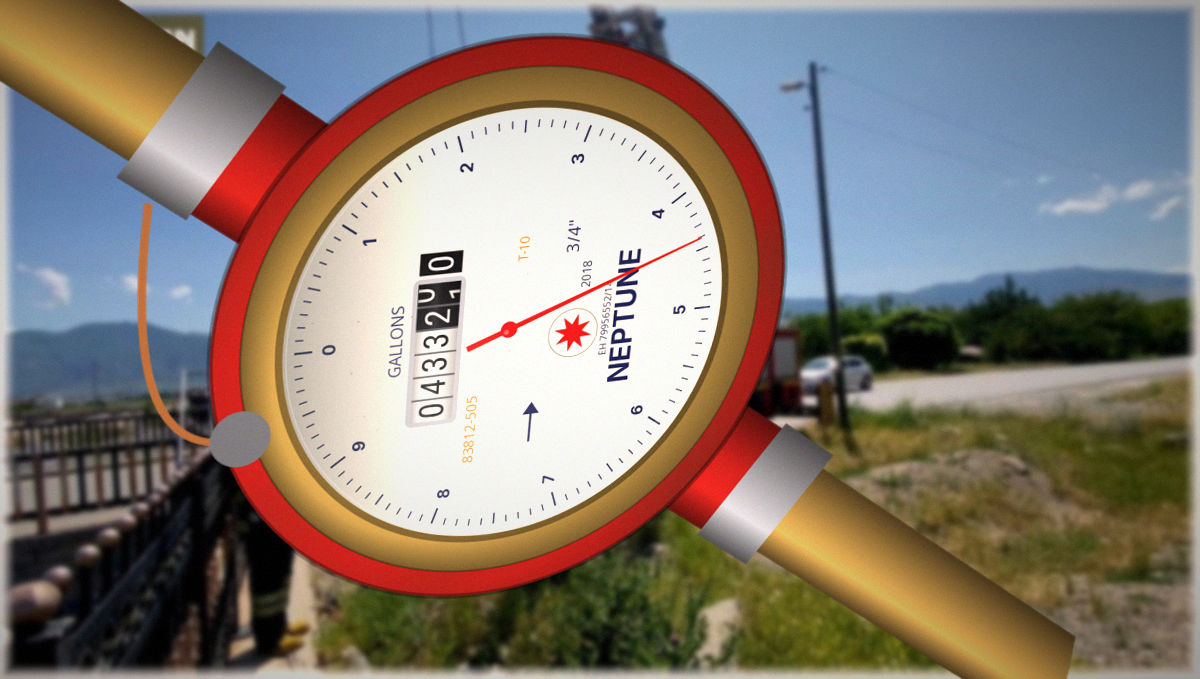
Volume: 433204.4 gal
